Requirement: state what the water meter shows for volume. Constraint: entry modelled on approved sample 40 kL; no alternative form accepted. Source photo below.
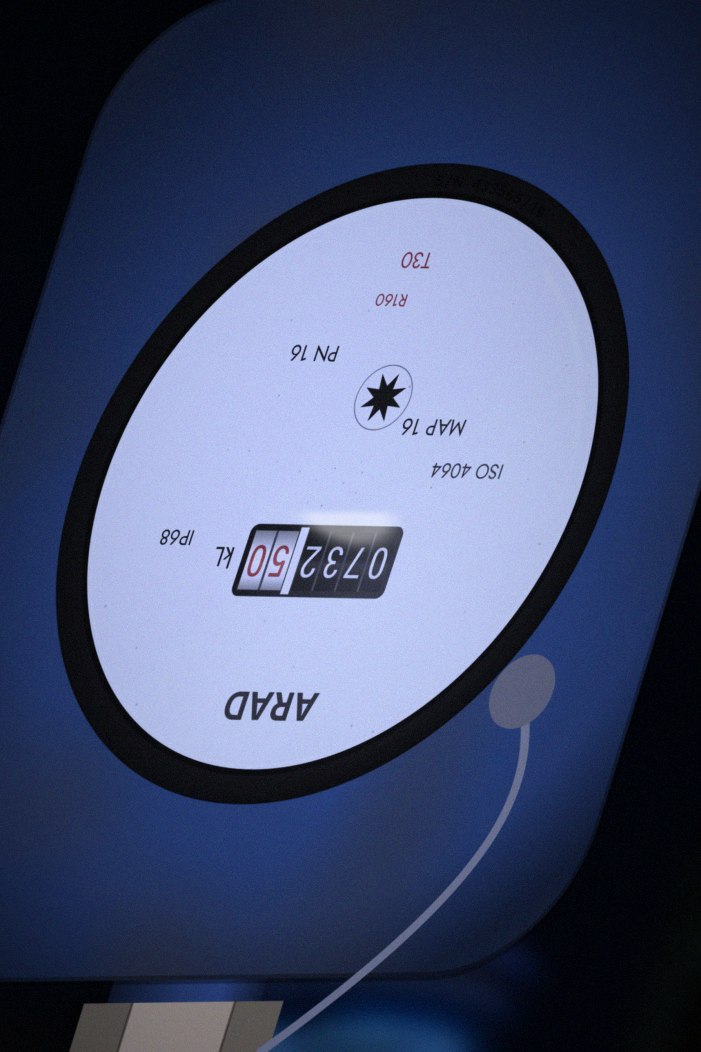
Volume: 732.50 kL
